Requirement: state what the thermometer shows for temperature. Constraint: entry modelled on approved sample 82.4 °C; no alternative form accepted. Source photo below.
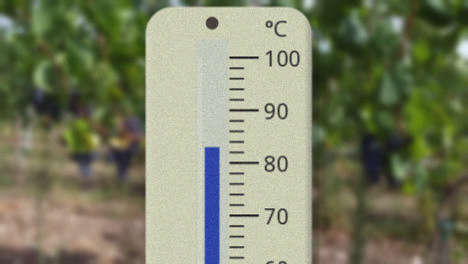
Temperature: 83 °C
